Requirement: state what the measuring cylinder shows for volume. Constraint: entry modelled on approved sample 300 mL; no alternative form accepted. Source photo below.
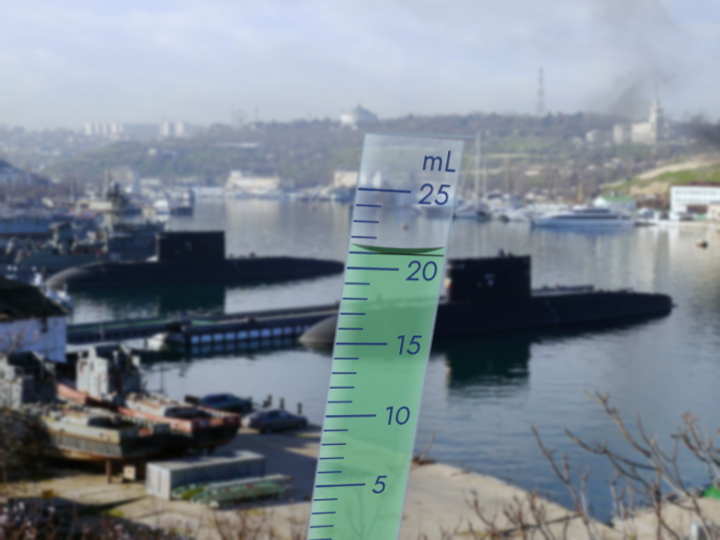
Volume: 21 mL
